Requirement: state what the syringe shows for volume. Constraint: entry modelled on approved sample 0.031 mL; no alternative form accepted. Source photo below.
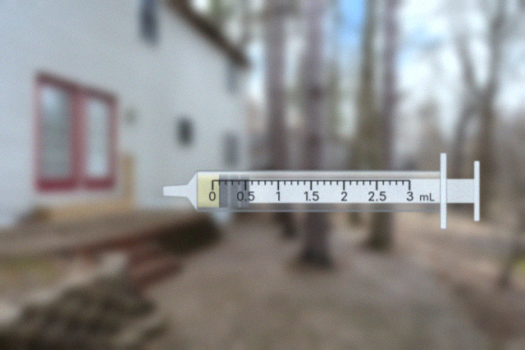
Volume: 0.1 mL
